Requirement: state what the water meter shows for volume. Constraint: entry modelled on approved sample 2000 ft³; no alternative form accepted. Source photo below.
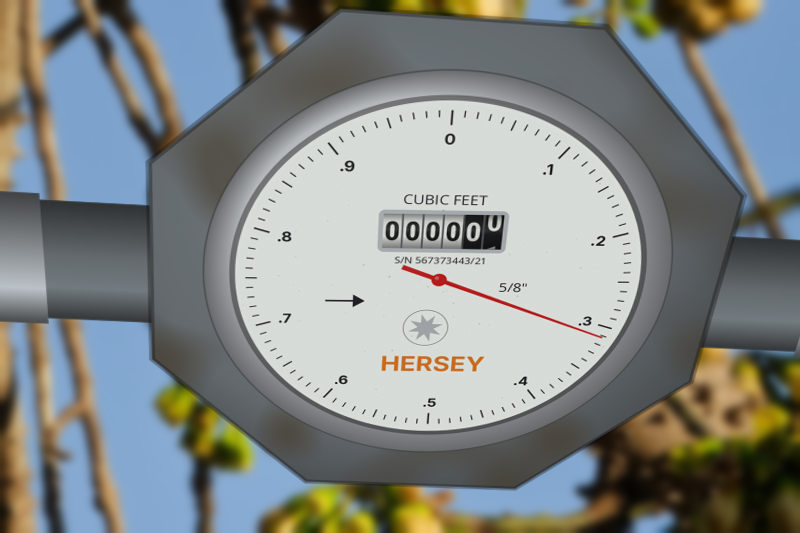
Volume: 0.31 ft³
